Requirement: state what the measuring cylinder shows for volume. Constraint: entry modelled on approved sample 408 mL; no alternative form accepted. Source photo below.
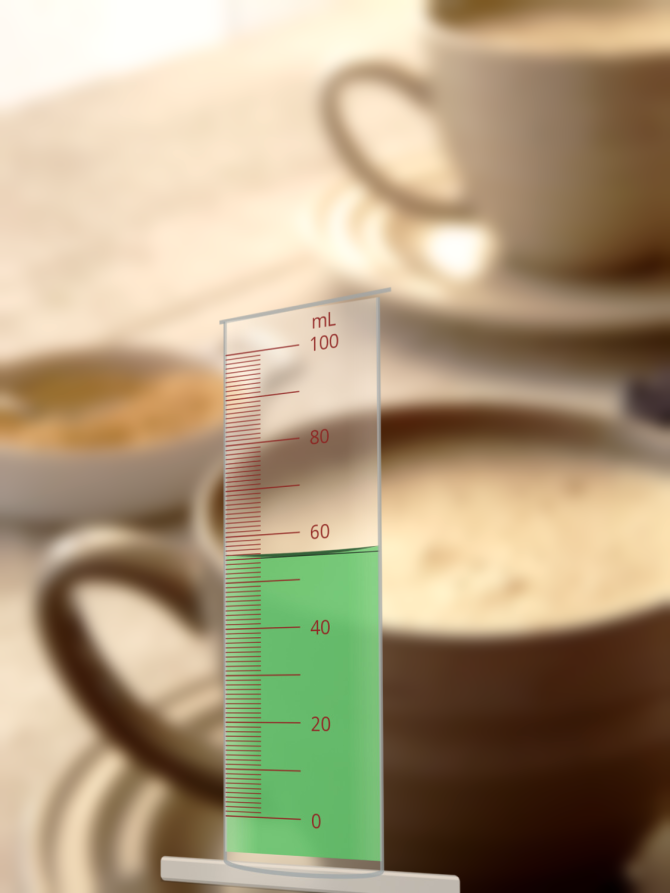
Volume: 55 mL
